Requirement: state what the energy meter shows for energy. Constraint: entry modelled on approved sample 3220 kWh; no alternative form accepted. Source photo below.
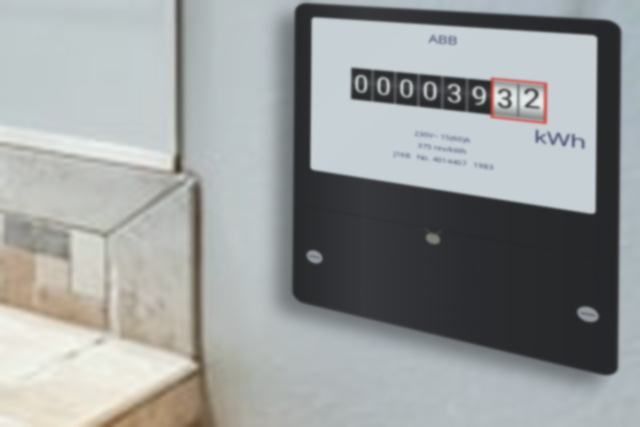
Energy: 39.32 kWh
